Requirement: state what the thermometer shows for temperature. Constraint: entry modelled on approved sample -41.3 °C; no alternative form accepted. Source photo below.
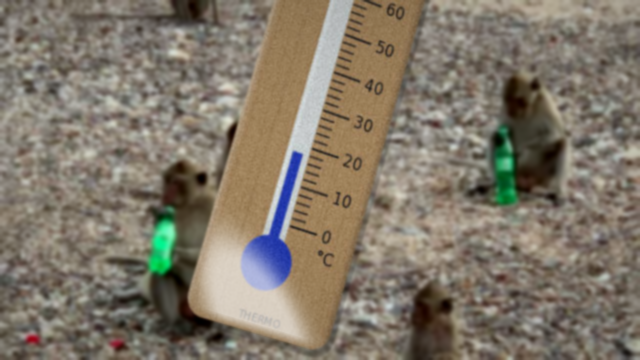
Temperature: 18 °C
